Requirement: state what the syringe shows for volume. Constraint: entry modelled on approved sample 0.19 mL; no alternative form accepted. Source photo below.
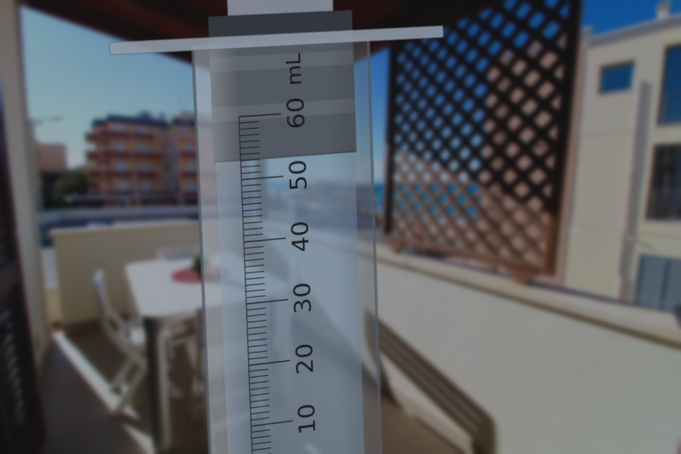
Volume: 53 mL
